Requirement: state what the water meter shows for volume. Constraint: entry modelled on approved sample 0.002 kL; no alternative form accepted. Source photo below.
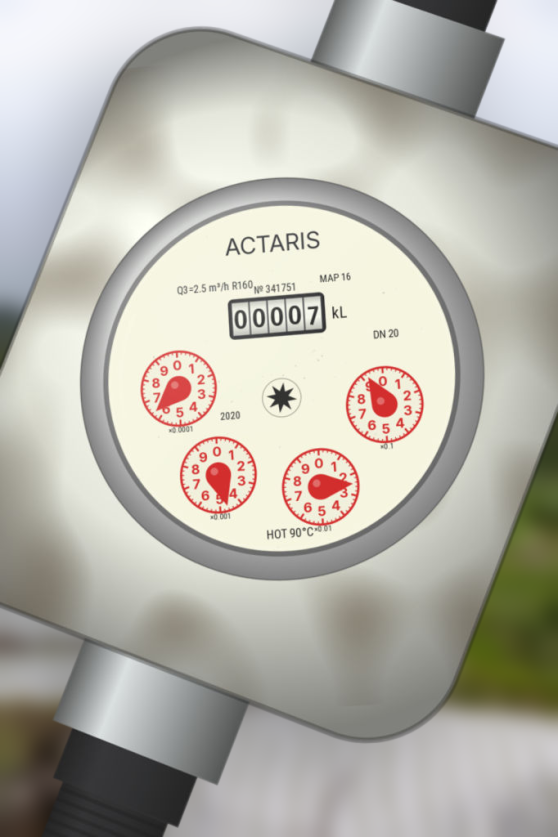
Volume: 6.9246 kL
